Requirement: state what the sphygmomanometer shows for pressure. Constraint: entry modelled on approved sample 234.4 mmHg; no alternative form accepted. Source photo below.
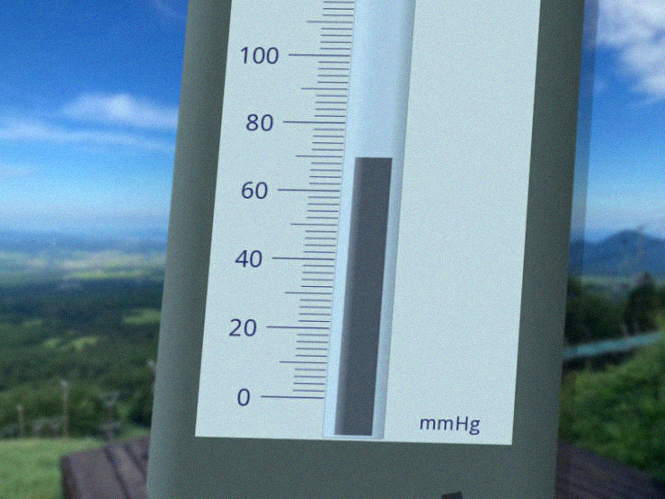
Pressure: 70 mmHg
